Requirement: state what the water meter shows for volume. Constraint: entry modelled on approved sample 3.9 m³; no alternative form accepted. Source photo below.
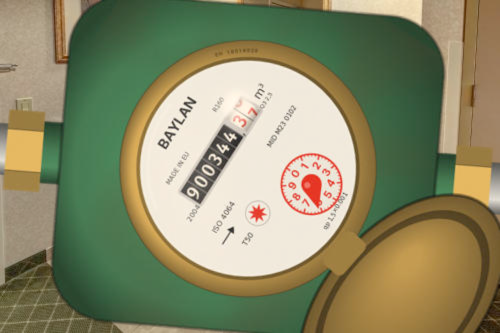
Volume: 900344.366 m³
